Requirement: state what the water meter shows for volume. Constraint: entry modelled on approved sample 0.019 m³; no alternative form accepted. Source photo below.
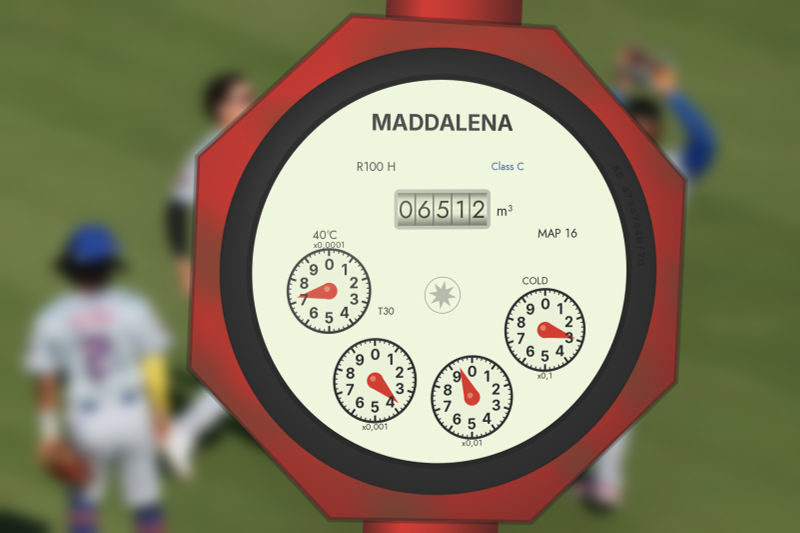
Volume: 6512.2937 m³
